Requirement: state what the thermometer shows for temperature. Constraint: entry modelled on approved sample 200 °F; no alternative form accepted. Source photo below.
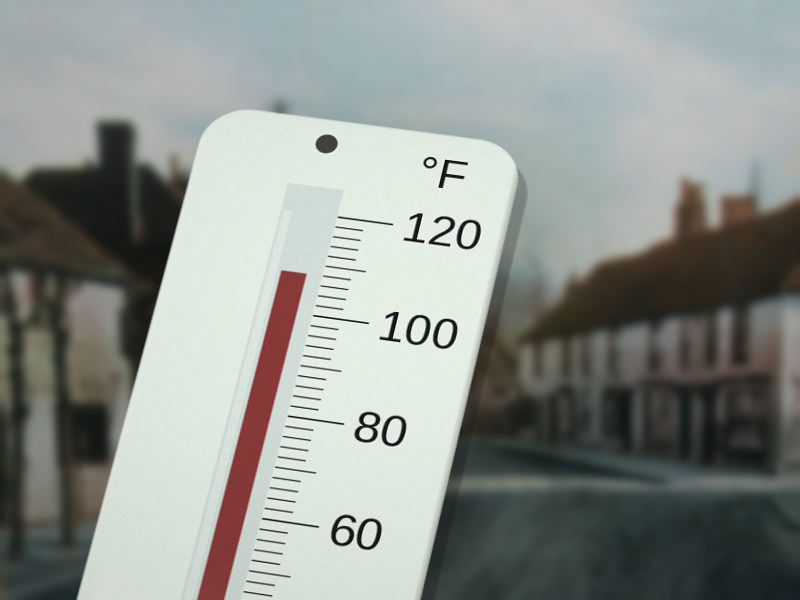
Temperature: 108 °F
